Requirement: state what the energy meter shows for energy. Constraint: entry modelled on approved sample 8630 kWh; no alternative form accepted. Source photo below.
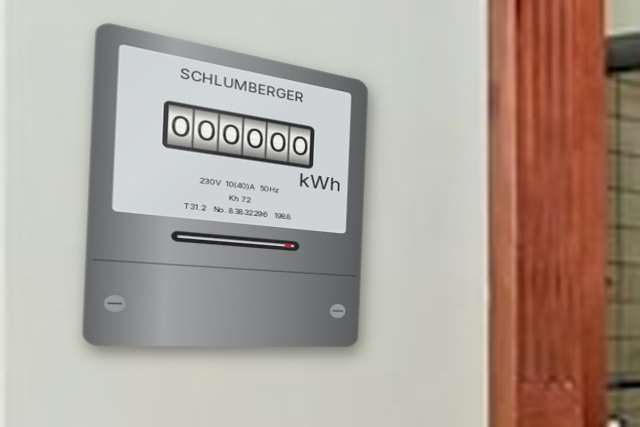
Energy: 0 kWh
